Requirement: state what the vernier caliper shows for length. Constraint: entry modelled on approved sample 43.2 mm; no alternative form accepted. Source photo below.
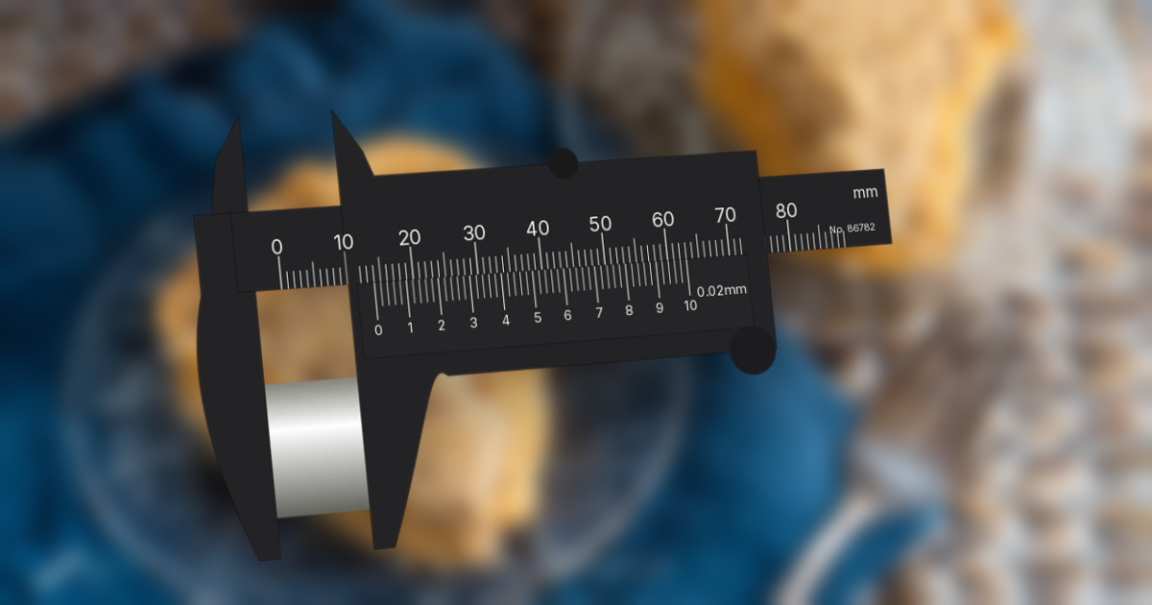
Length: 14.0 mm
